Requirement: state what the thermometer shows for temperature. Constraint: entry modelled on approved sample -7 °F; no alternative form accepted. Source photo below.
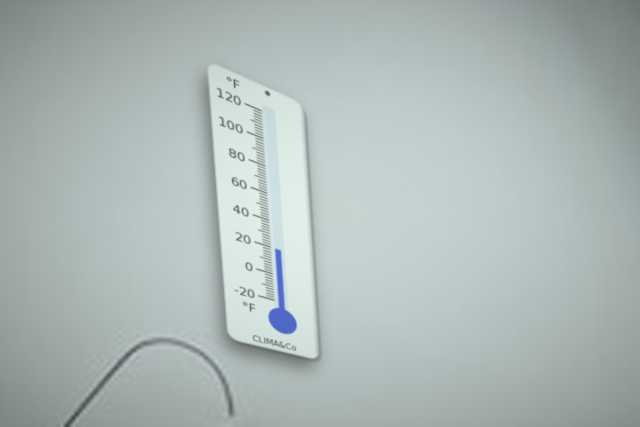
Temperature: 20 °F
